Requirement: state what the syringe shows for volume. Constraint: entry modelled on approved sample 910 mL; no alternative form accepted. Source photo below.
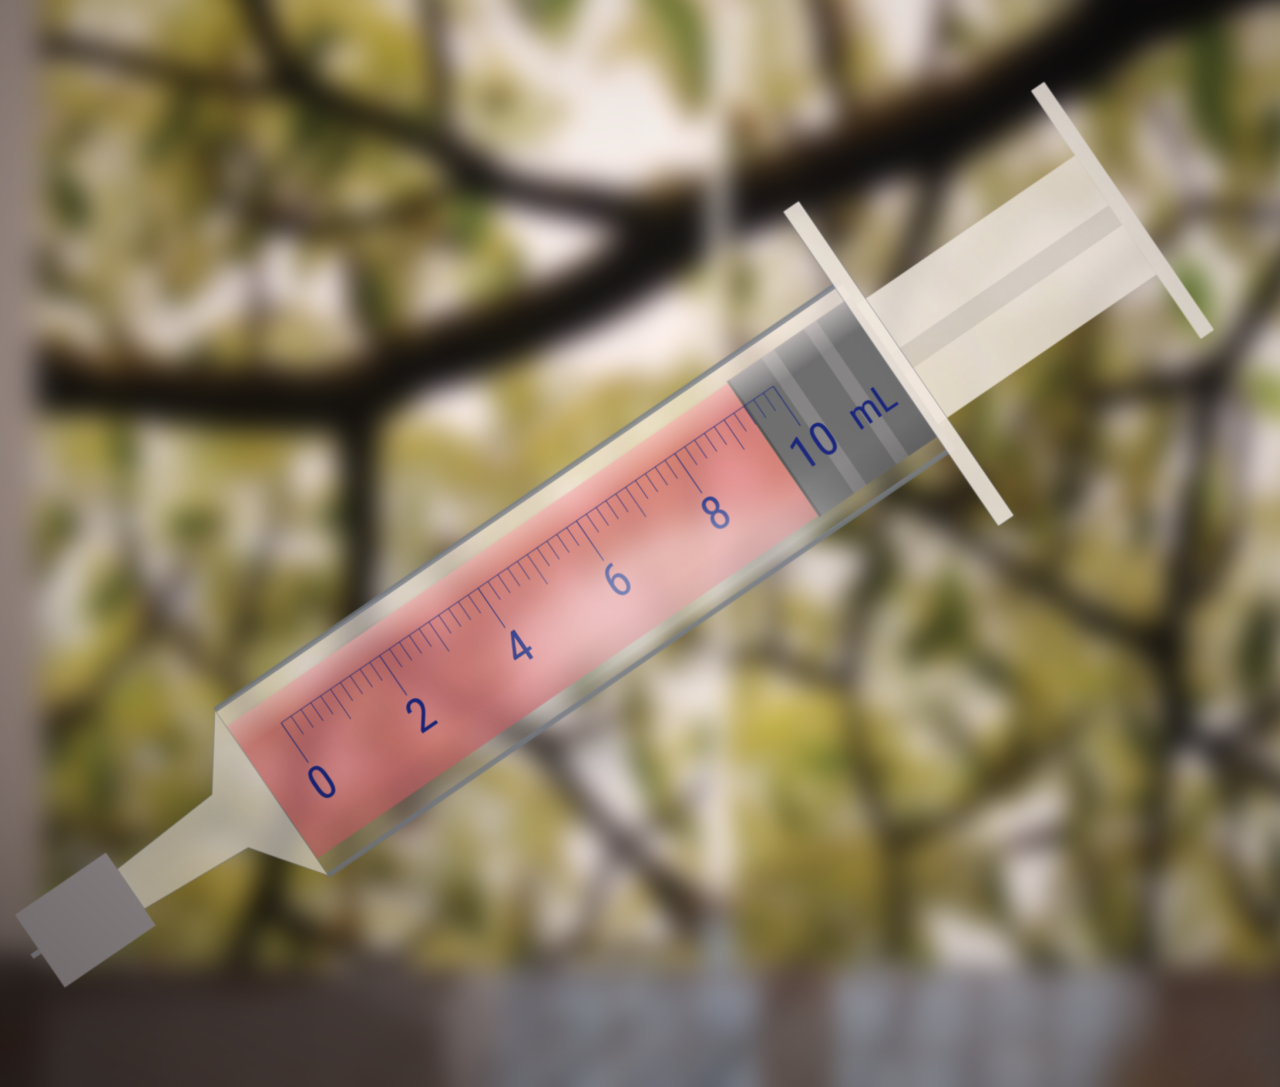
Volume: 9.4 mL
